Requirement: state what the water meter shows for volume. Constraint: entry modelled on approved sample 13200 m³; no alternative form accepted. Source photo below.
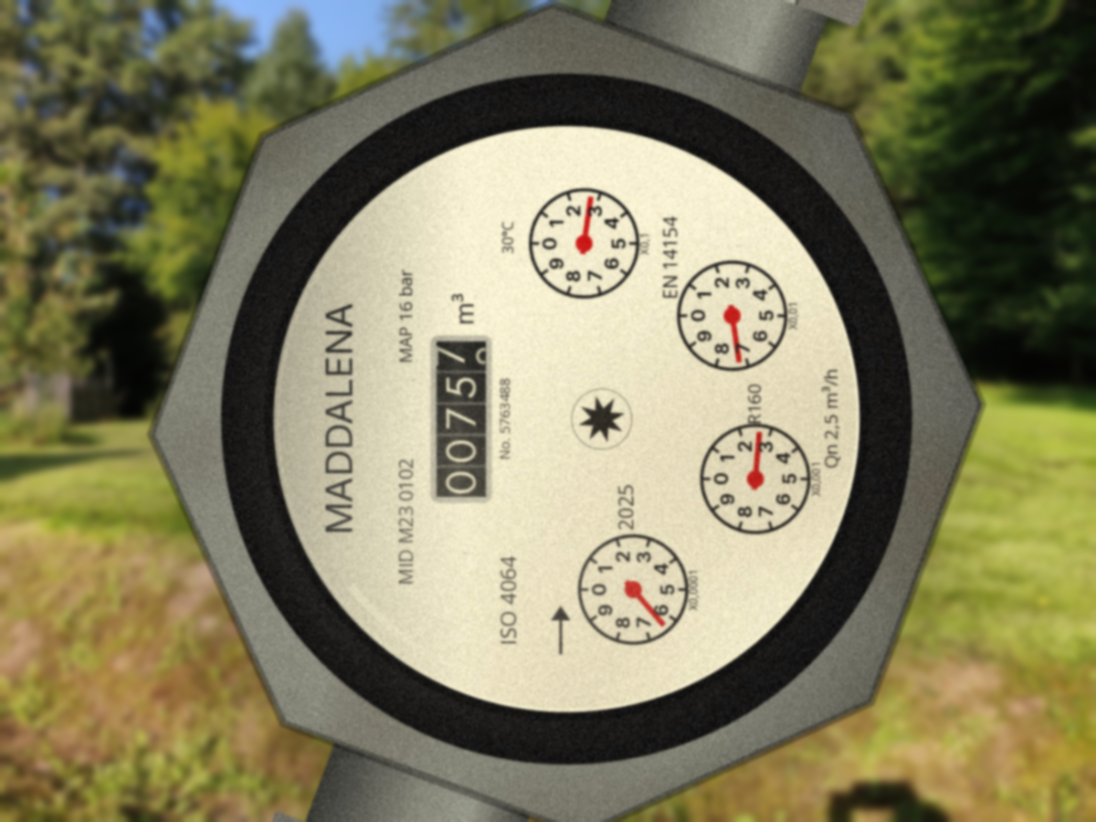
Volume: 757.2726 m³
